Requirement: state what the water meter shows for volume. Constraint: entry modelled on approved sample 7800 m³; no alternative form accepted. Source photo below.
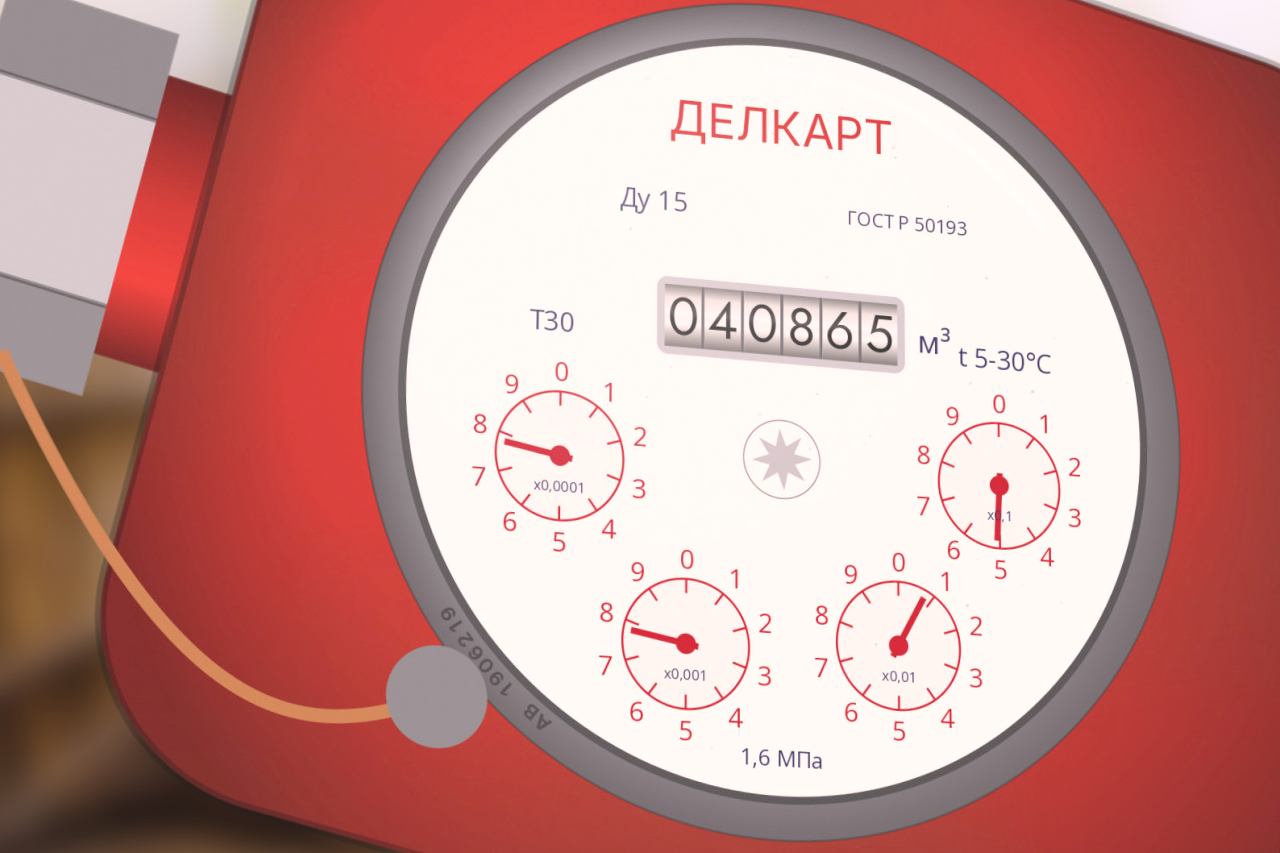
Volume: 40865.5077 m³
